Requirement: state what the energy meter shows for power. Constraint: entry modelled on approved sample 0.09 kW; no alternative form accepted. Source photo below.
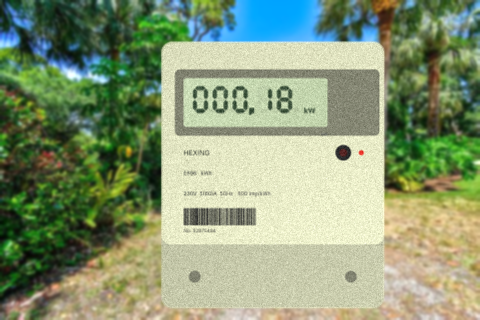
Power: 0.18 kW
